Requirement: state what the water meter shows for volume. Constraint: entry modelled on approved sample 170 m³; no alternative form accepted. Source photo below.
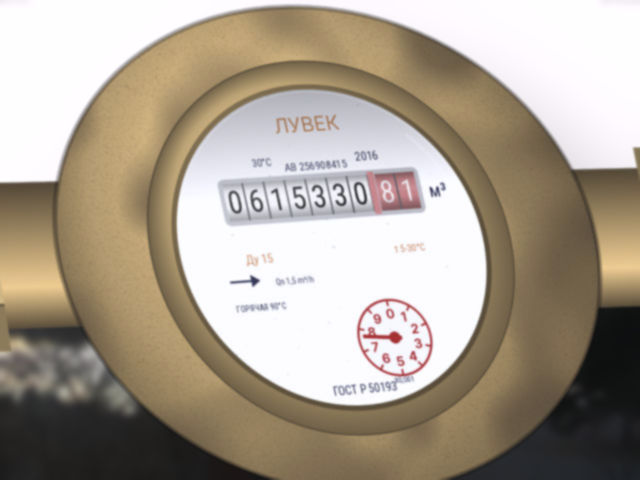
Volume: 615330.817 m³
